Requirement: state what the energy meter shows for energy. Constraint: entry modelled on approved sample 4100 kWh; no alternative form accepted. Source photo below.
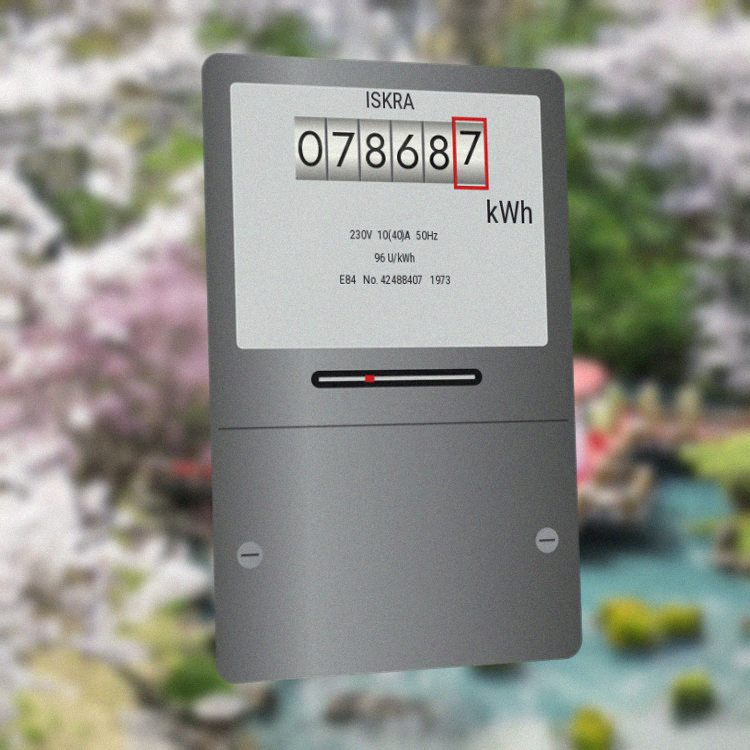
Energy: 7868.7 kWh
